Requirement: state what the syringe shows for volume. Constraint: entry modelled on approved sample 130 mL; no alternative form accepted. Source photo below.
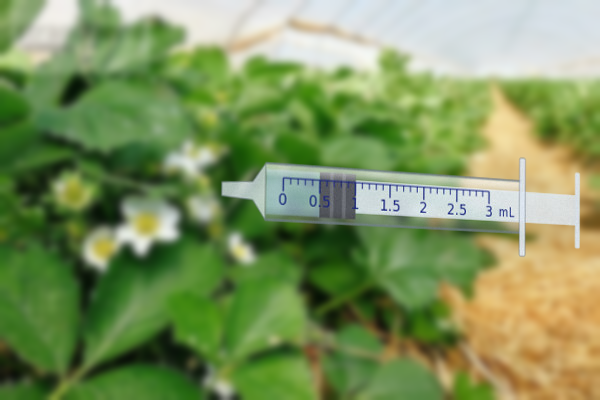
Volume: 0.5 mL
